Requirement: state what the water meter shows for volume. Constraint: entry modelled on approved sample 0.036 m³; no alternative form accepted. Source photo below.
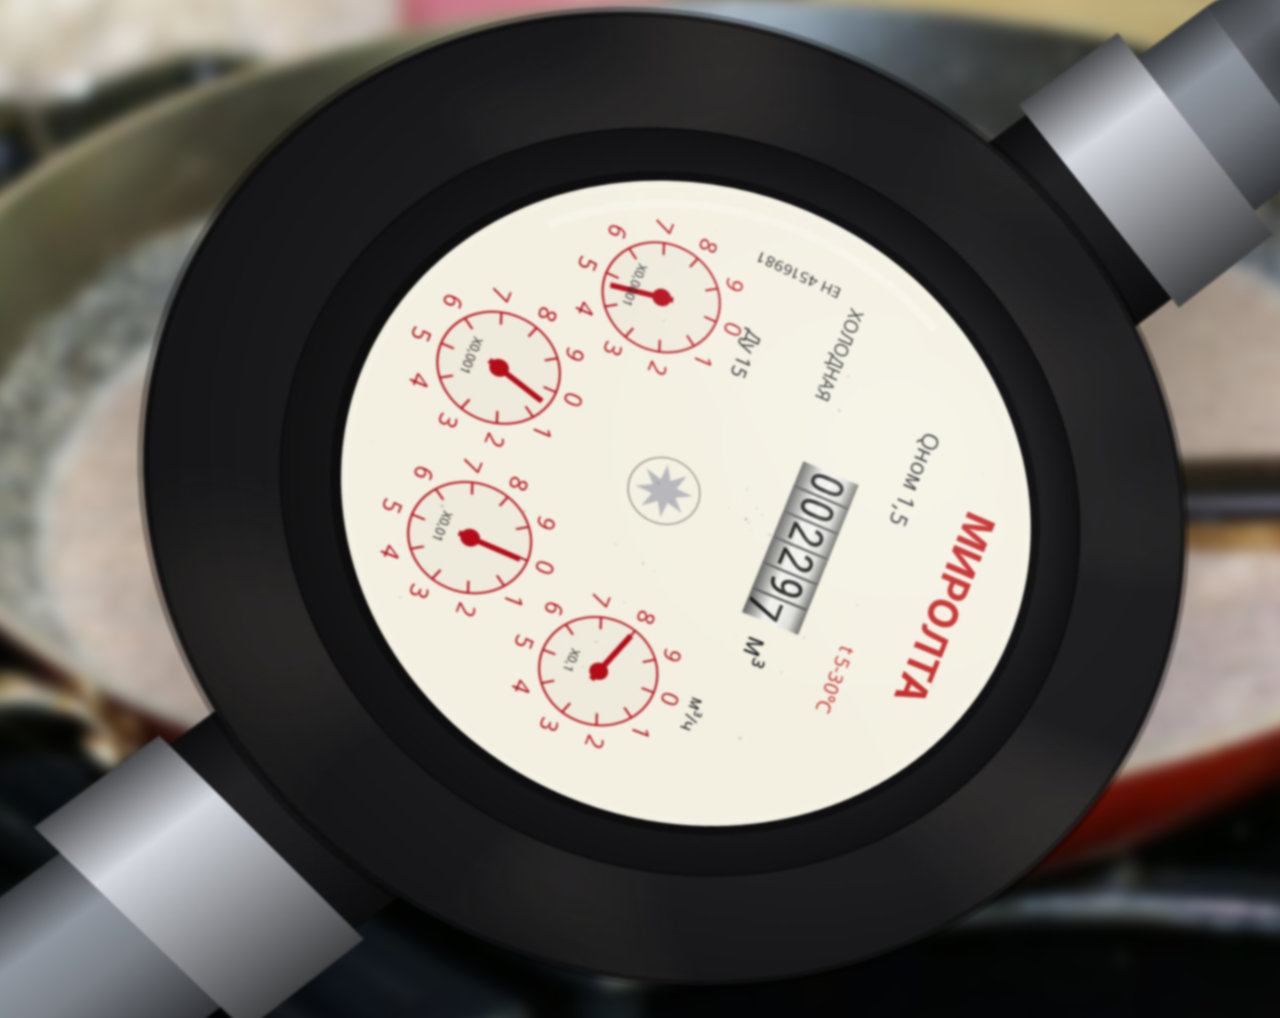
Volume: 2296.8004 m³
